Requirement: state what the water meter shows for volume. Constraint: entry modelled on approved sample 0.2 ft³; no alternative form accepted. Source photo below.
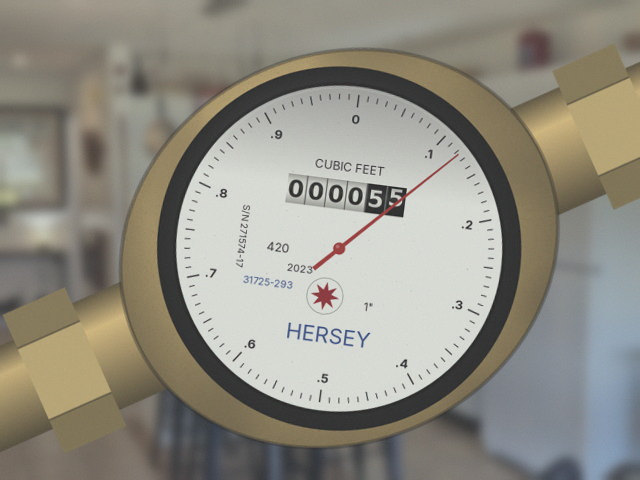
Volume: 55.12 ft³
